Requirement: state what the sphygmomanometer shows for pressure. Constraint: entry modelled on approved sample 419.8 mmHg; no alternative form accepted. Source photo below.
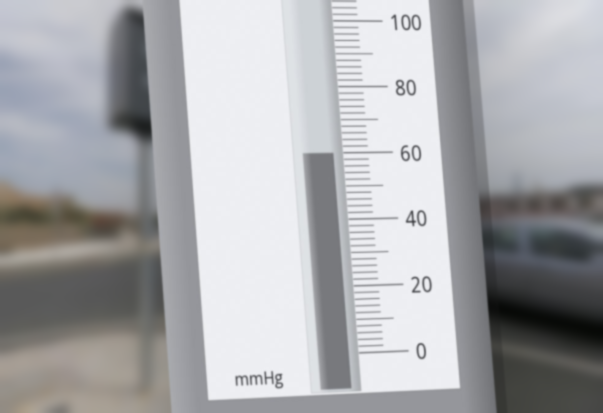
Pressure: 60 mmHg
